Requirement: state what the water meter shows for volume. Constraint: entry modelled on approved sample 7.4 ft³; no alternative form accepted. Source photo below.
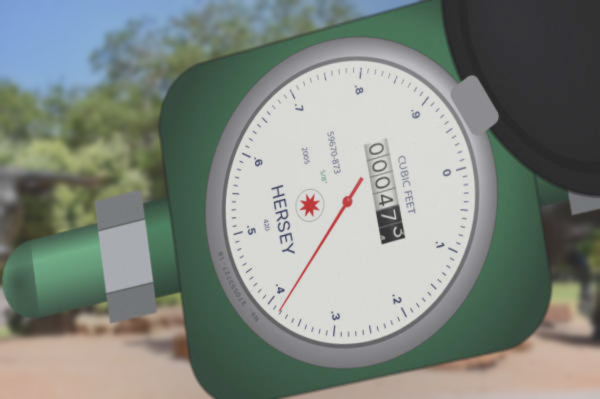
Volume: 473.38 ft³
